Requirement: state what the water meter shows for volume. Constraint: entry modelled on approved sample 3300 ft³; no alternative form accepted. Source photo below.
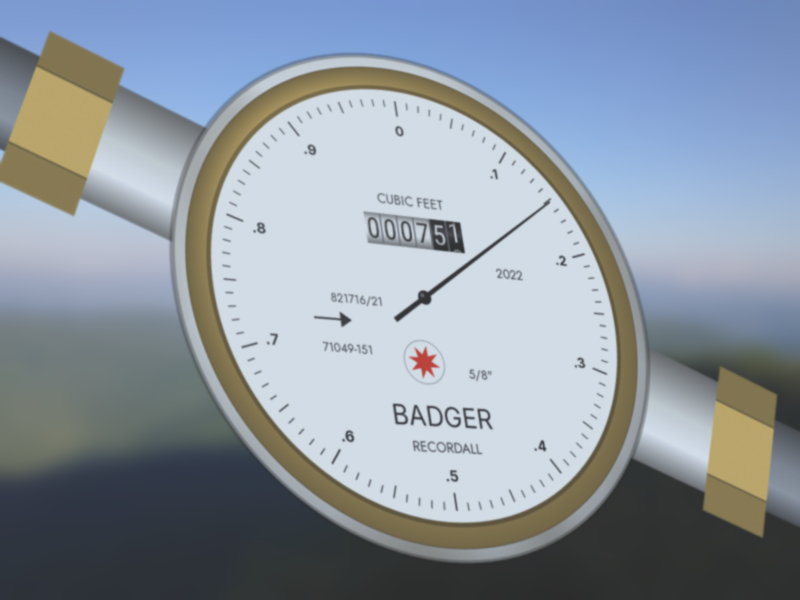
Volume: 751.15 ft³
